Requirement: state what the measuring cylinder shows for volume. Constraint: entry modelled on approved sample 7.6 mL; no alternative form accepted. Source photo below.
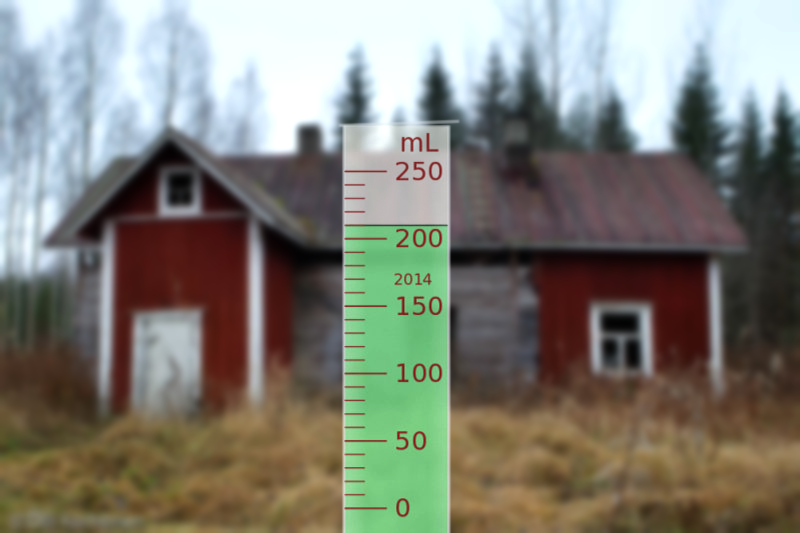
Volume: 210 mL
